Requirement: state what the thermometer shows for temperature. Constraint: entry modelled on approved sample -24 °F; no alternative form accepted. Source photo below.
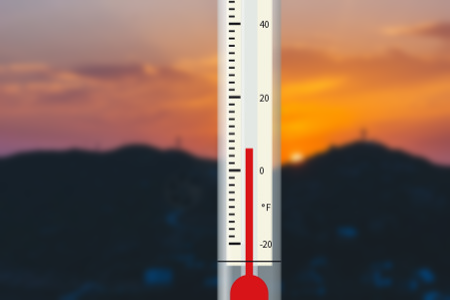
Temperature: 6 °F
